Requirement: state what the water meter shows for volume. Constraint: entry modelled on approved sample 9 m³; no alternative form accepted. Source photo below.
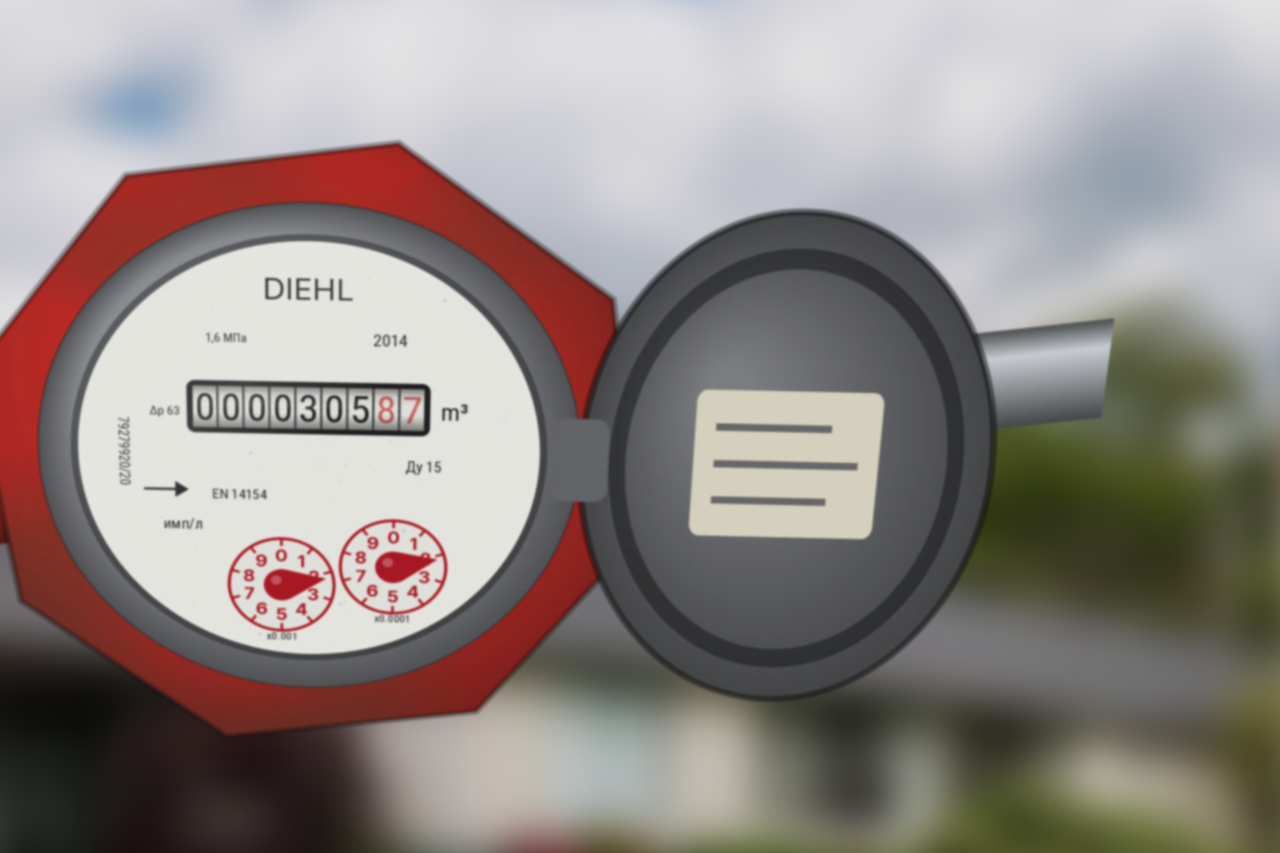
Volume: 305.8722 m³
